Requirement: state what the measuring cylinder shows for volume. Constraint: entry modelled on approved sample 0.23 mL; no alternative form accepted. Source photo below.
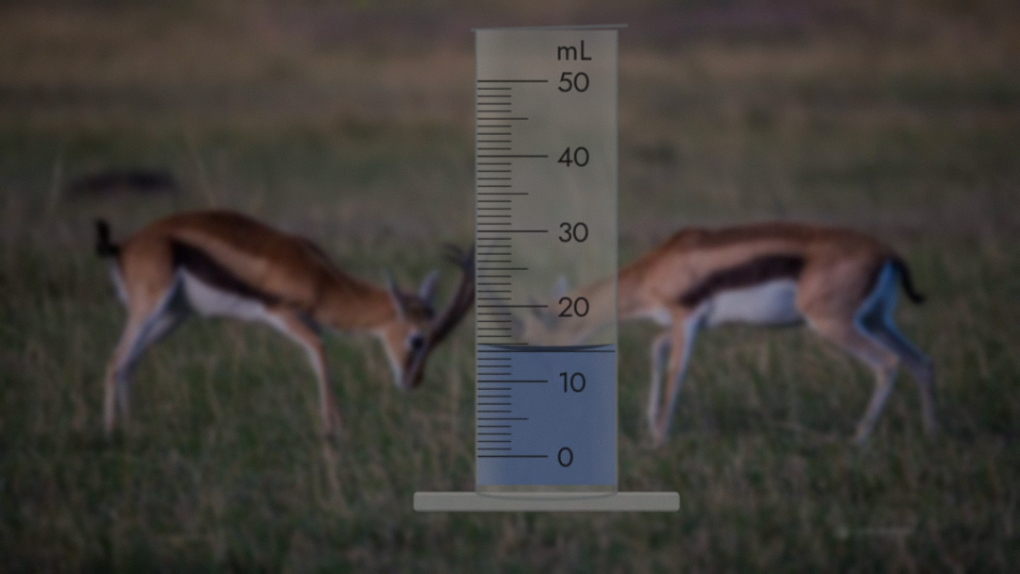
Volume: 14 mL
